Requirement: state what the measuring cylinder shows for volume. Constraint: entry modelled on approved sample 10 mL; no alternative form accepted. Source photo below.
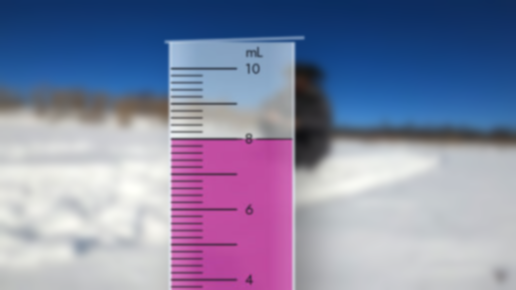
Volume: 8 mL
